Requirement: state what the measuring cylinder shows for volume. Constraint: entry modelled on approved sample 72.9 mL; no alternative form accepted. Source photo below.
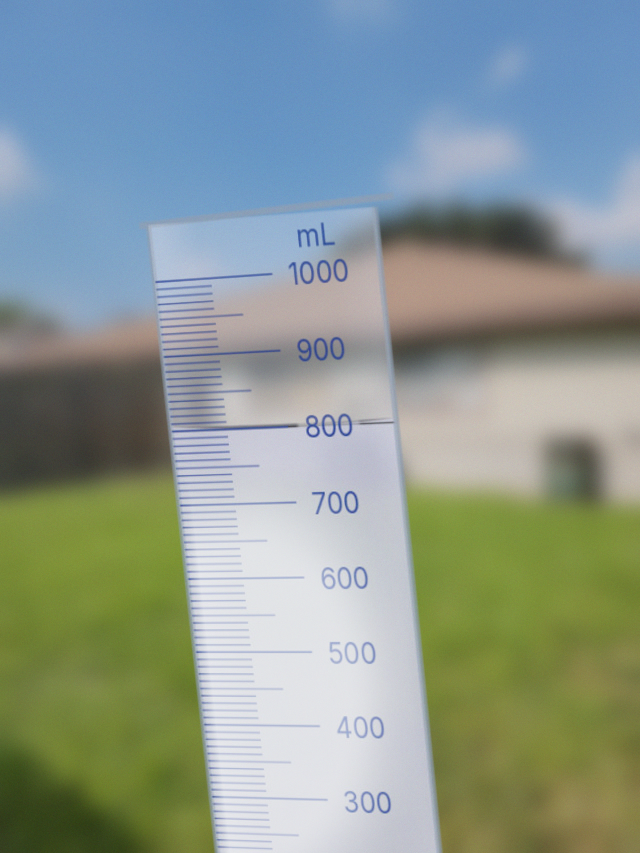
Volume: 800 mL
